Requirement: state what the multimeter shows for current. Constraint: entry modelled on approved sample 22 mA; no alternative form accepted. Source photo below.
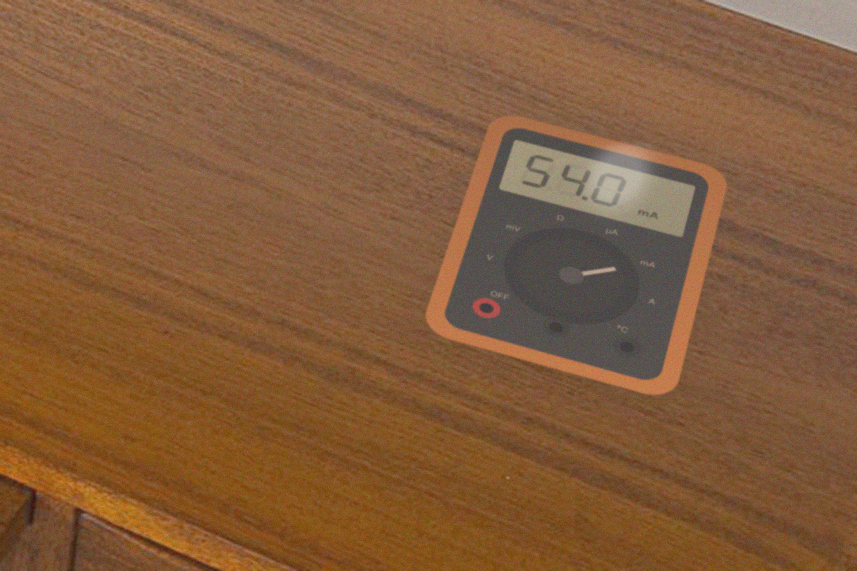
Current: 54.0 mA
